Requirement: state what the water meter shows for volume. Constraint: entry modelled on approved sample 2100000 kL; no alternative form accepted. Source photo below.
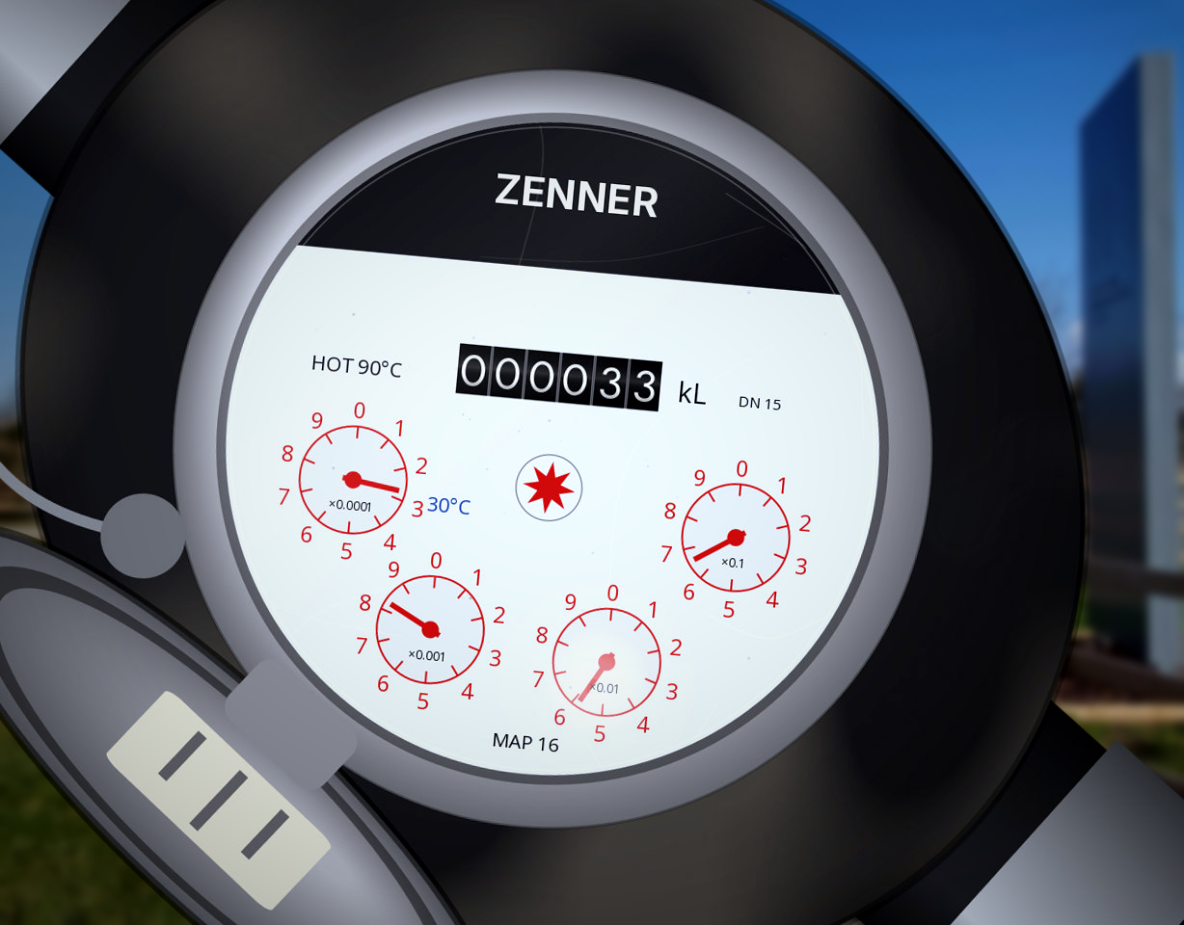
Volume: 33.6582 kL
